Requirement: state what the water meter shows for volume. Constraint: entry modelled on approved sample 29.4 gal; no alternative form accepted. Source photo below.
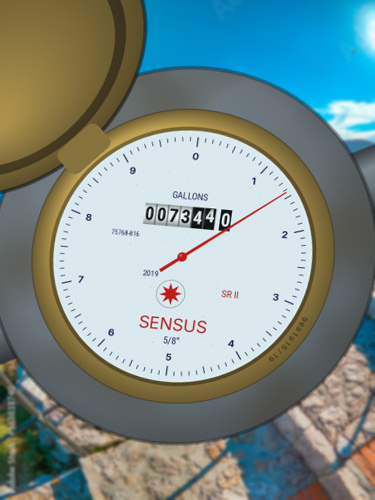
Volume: 73441.4 gal
